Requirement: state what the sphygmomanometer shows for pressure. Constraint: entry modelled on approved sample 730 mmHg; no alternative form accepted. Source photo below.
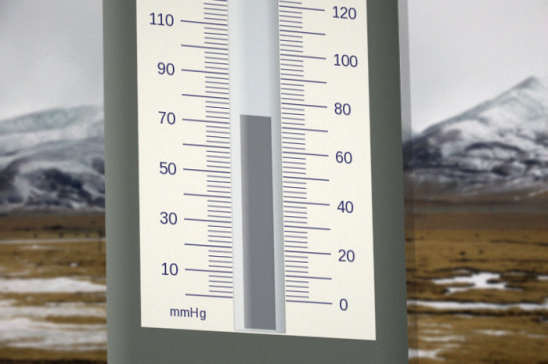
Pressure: 74 mmHg
